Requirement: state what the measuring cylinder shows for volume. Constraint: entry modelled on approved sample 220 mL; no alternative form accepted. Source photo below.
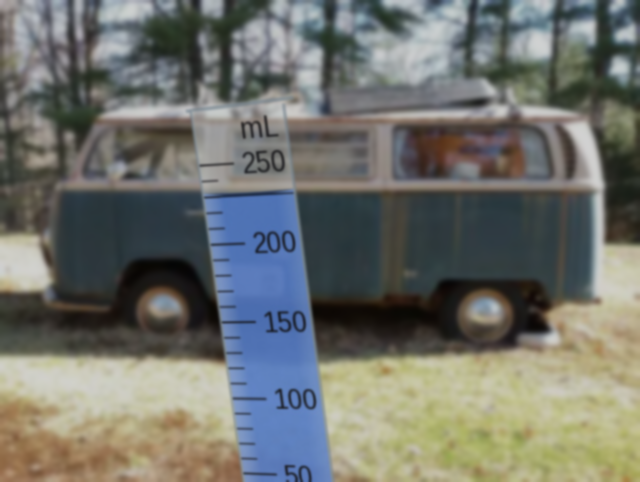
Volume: 230 mL
